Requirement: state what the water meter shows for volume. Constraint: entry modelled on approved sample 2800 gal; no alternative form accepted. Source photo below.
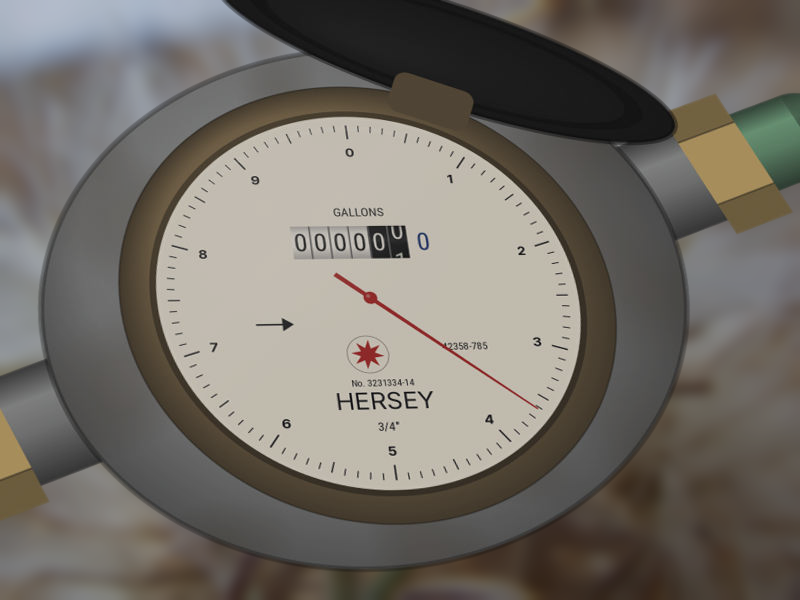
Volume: 3.6 gal
